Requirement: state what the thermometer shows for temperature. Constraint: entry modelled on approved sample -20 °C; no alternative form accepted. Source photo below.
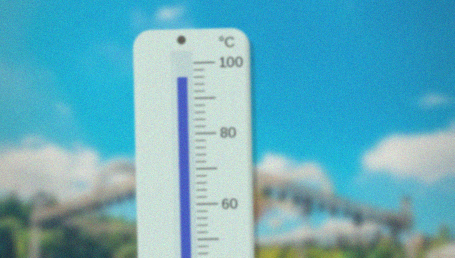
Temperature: 96 °C
